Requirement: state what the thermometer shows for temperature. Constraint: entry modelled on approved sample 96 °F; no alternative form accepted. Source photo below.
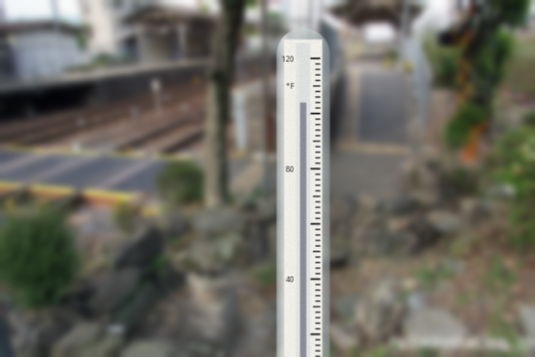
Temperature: 104 °F
